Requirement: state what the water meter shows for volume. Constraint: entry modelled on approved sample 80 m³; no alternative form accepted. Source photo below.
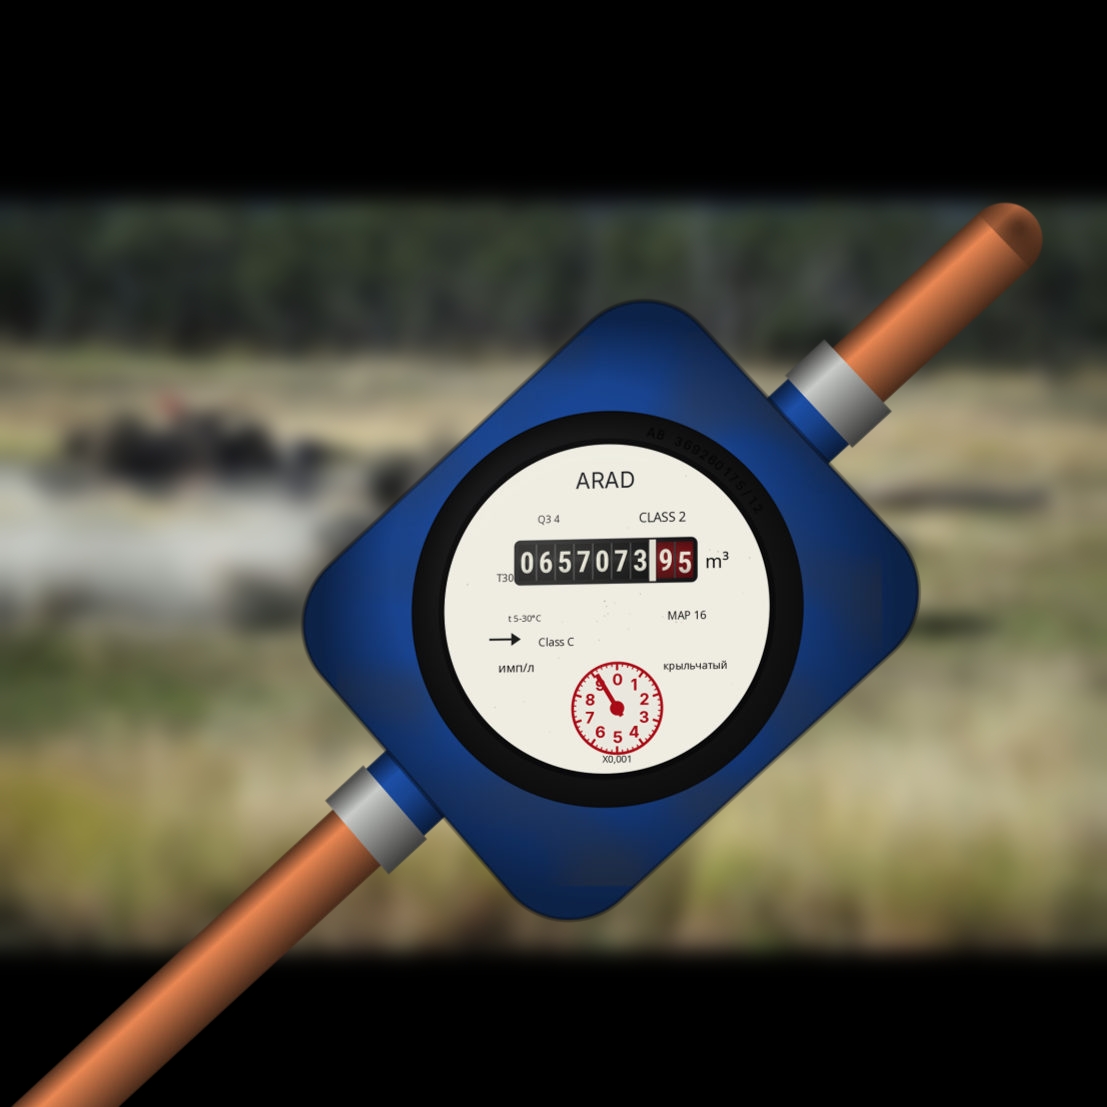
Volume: 657073.949 m³
